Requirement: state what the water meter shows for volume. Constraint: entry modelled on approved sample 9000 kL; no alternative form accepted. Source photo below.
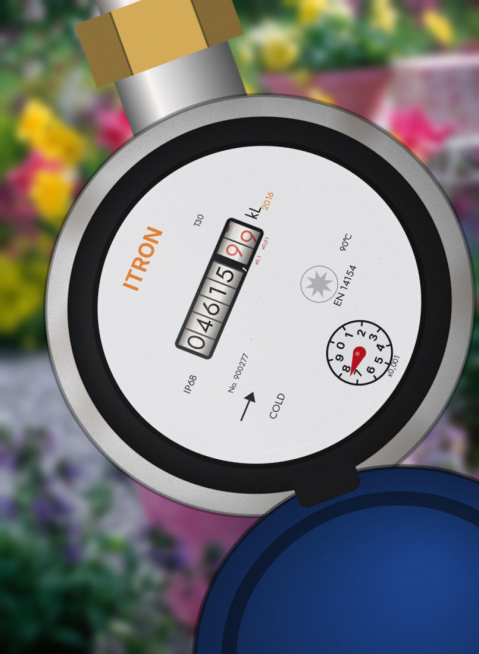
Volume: 4615.987 kL
